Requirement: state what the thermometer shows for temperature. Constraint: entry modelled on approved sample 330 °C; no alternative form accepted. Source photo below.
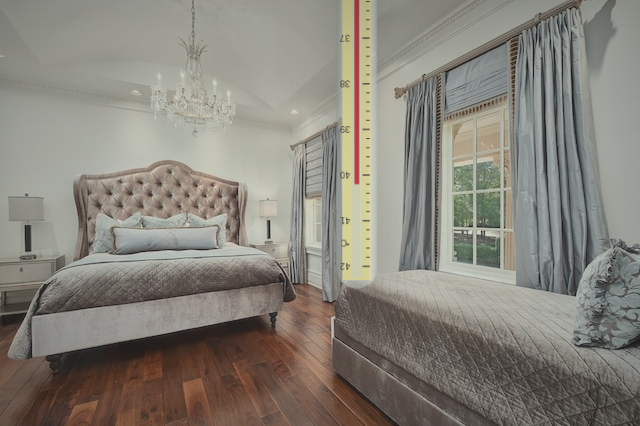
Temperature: 40.2 °C
